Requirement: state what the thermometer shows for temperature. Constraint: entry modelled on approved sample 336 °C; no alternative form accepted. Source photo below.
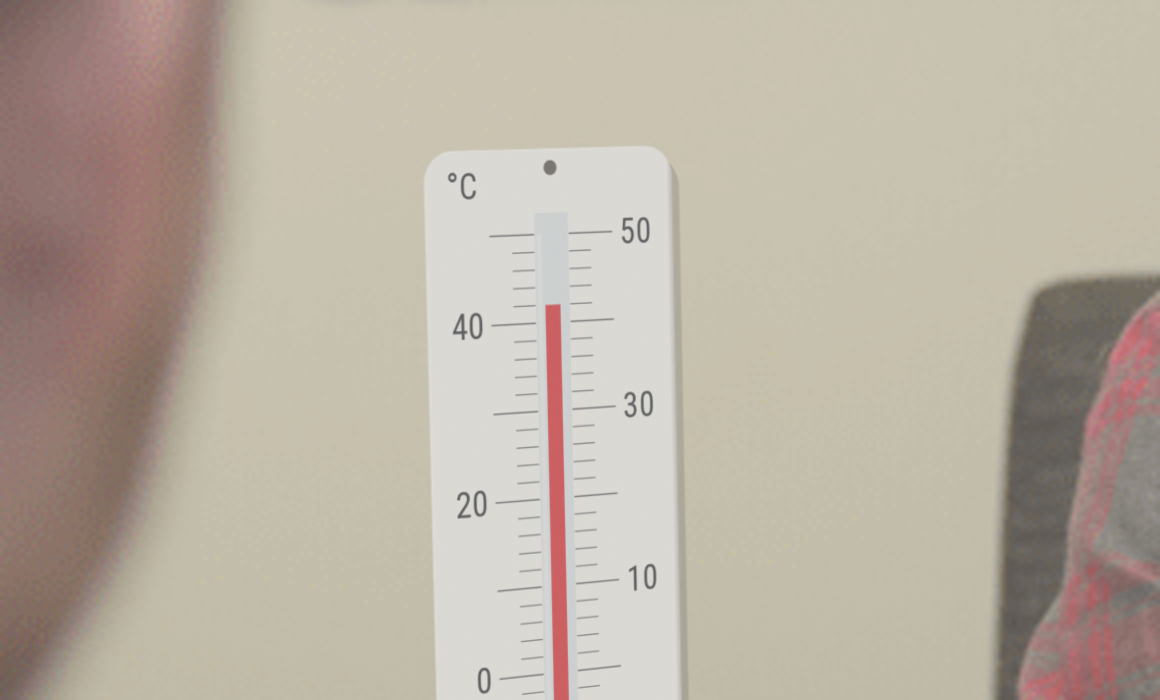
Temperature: 42 °C
